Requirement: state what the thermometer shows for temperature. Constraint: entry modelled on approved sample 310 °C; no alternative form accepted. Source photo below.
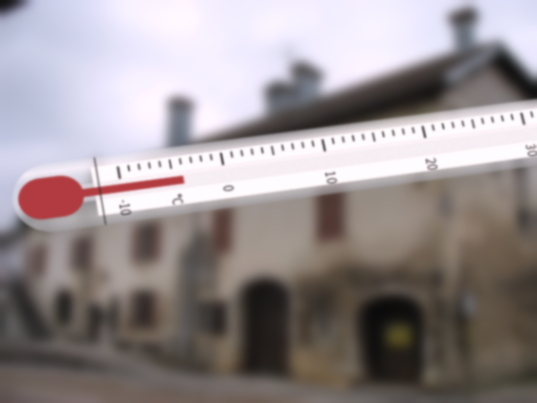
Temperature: -4 °C
